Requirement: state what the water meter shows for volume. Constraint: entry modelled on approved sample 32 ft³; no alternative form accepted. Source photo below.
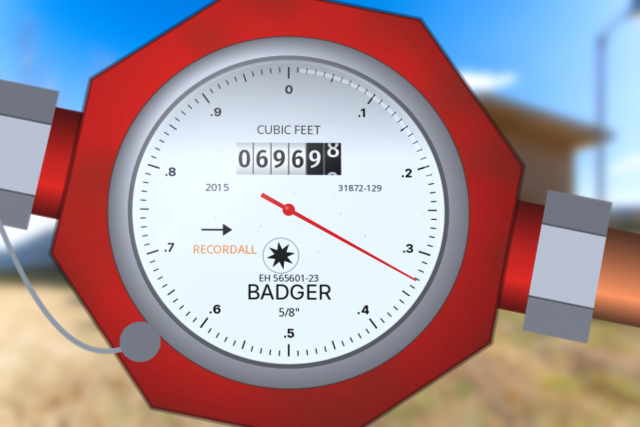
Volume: 69698.33 ft³
